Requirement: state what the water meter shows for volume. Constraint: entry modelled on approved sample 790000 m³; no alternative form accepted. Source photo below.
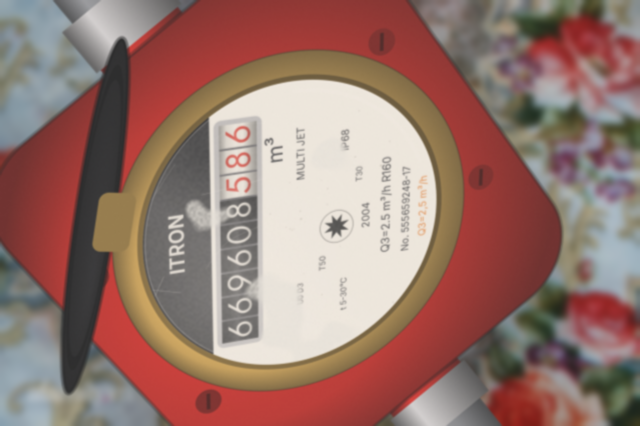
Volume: 669608.586 m³
